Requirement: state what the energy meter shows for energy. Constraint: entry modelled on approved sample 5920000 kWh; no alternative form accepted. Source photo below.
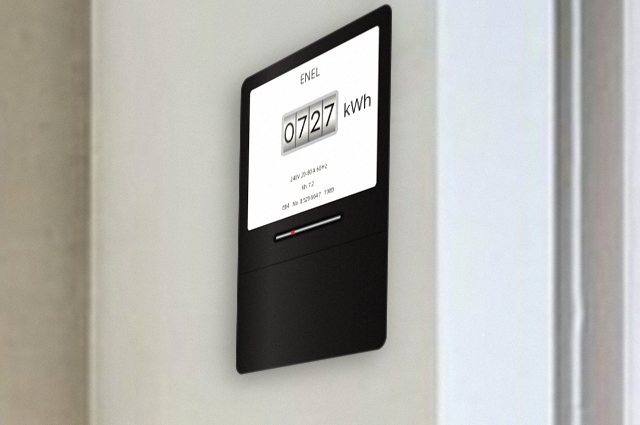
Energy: 727 kWh
